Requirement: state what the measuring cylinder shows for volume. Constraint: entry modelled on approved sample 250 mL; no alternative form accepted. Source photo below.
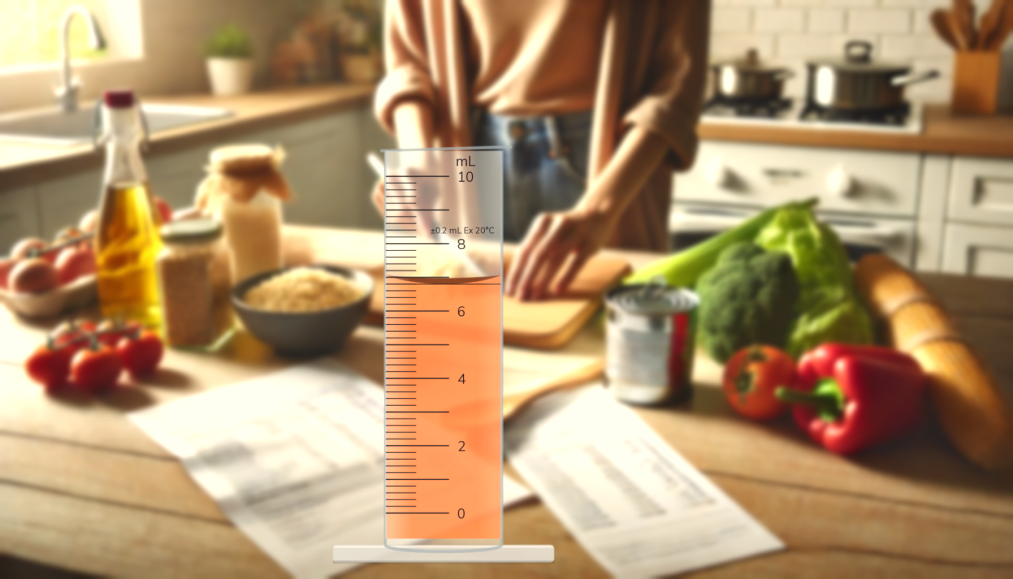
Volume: 6.8 mL
